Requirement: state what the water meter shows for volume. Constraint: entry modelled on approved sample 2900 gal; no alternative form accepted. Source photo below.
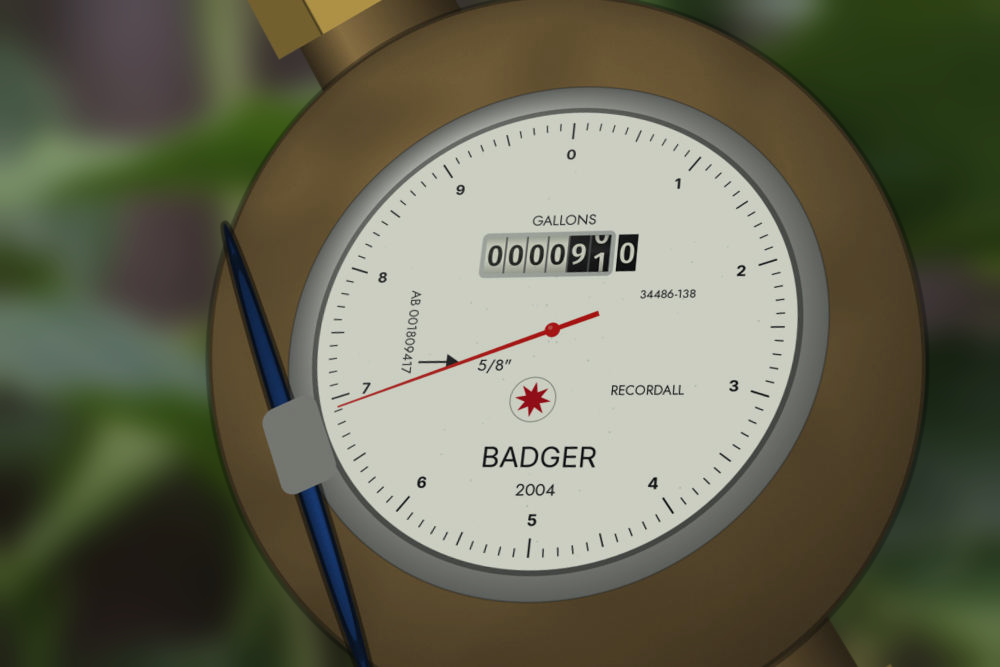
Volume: 906.9 gal
